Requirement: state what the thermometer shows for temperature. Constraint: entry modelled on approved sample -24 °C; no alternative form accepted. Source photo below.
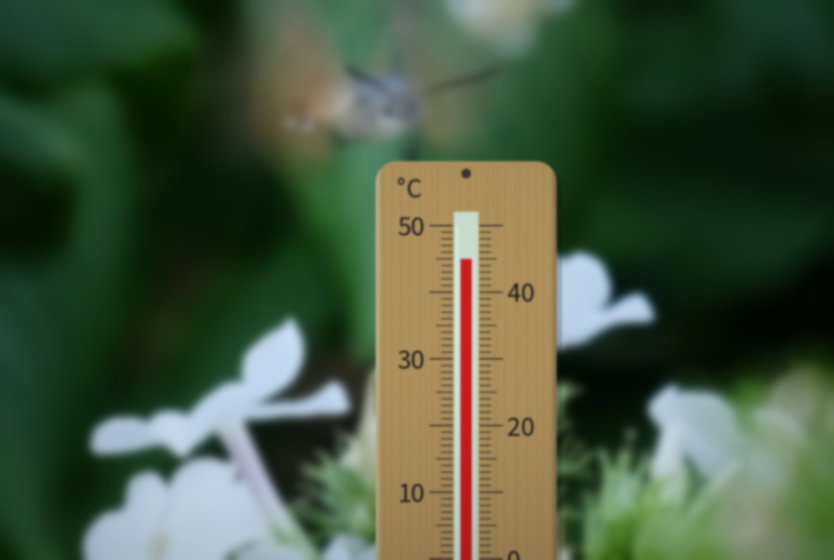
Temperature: 45 °C
